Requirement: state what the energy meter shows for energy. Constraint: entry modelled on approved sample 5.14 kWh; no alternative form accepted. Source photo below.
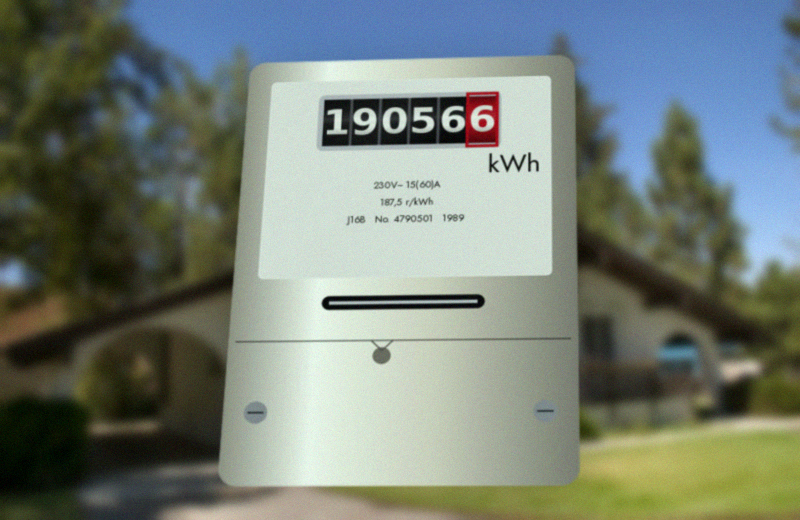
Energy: 19056.6 kWh
